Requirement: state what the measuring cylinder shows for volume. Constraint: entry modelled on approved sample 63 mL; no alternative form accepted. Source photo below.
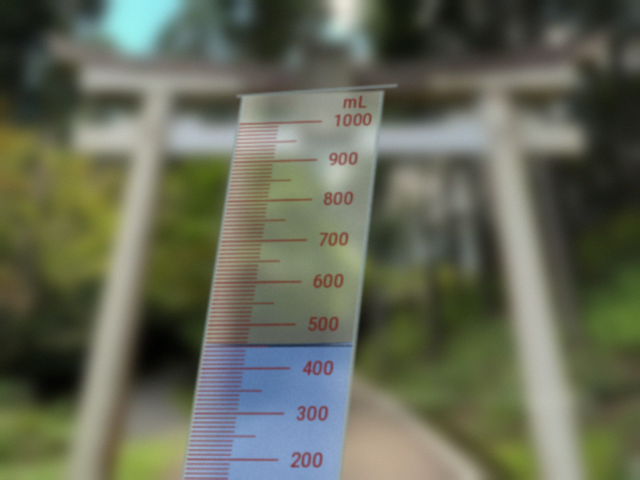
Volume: 450 mL
